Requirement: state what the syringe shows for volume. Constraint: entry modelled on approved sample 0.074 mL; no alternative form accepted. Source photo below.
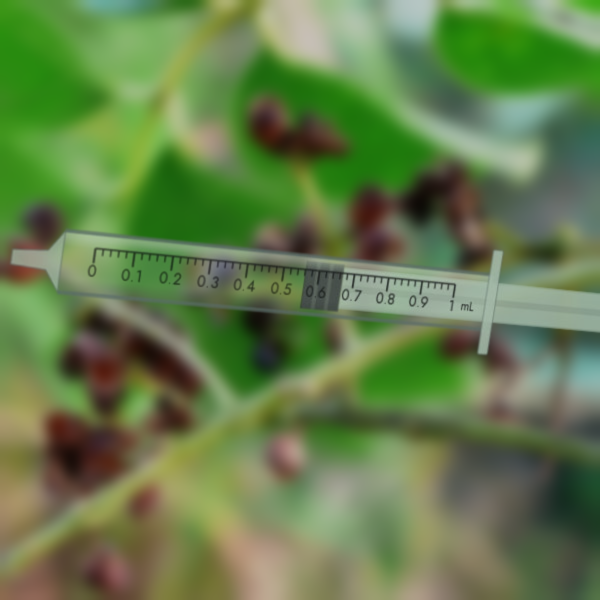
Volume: 0.56 mL
